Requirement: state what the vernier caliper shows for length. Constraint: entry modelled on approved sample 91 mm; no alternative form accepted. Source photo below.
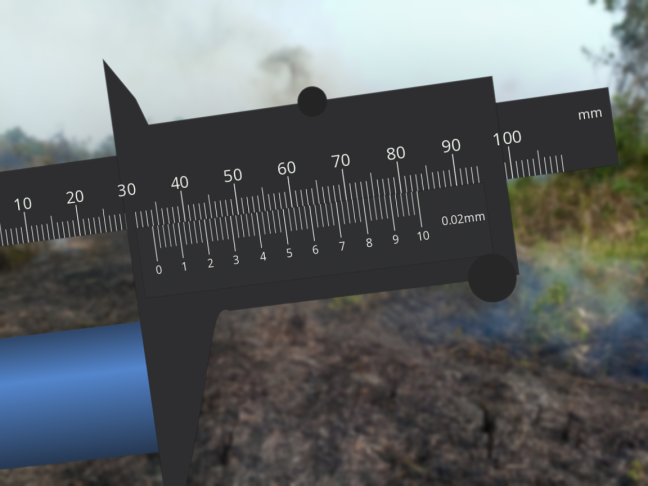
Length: 33.8 mm
